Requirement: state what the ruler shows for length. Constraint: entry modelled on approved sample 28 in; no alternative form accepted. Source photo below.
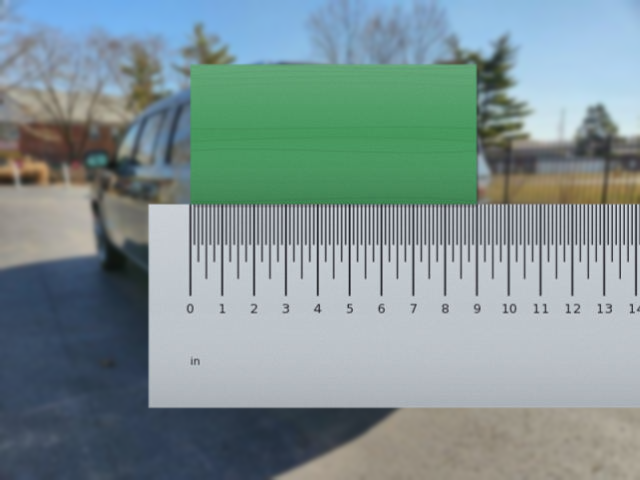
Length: 9 in
